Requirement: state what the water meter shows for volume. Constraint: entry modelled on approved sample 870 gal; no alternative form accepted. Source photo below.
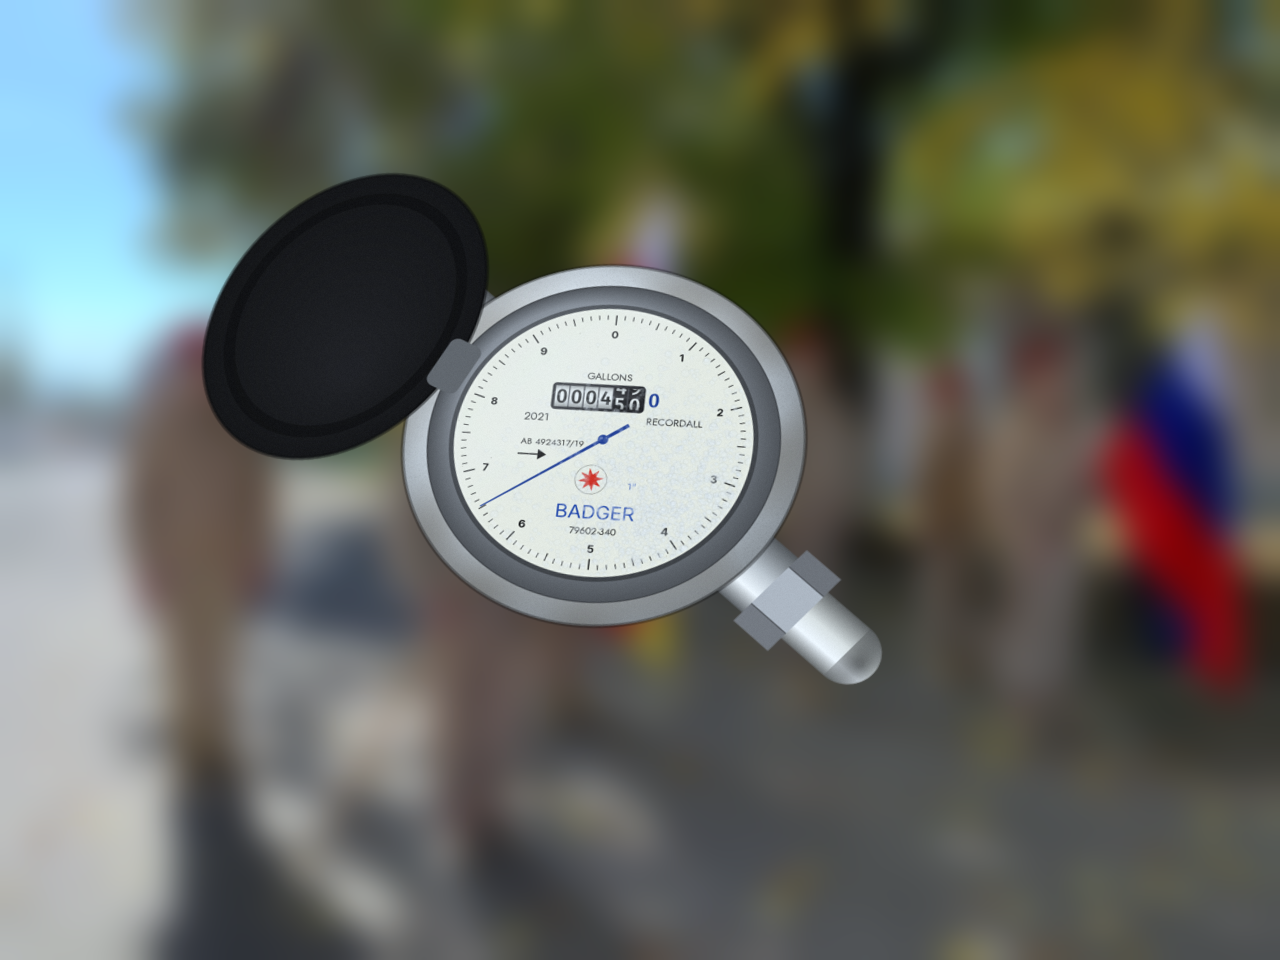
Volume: 4496.5 gal
